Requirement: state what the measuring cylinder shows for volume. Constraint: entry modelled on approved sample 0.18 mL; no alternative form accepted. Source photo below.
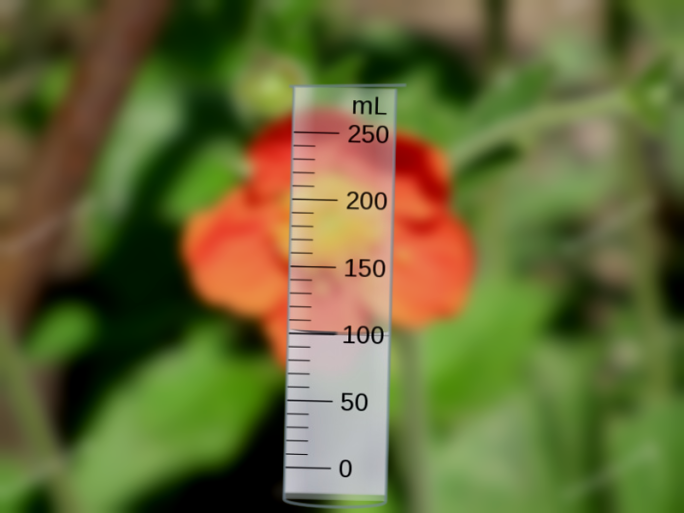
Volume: 100 mL
